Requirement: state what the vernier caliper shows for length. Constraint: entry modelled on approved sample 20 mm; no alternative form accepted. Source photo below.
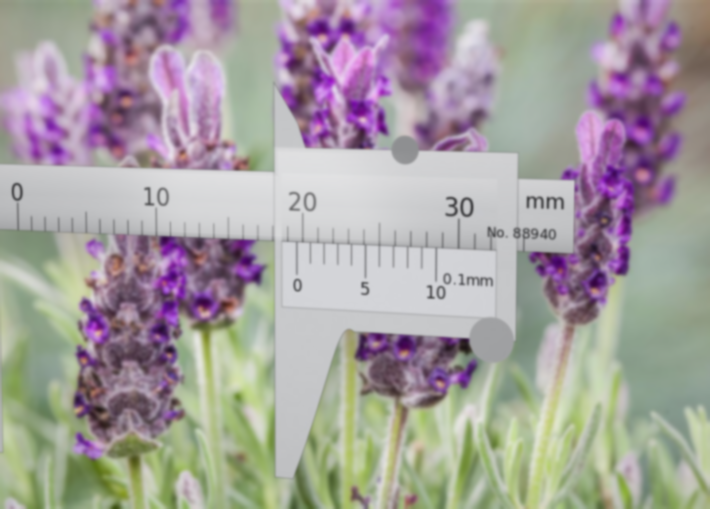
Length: 19.6 mm
